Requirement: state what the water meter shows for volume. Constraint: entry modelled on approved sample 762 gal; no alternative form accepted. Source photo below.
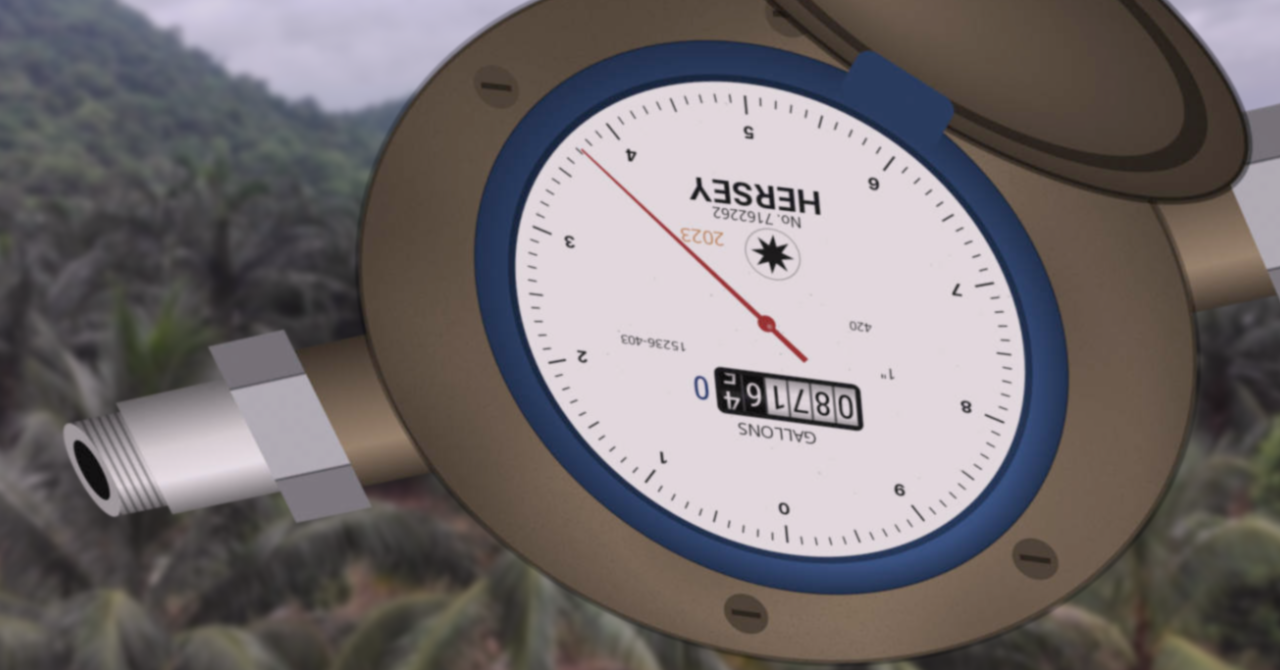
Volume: 871643.7 gal
